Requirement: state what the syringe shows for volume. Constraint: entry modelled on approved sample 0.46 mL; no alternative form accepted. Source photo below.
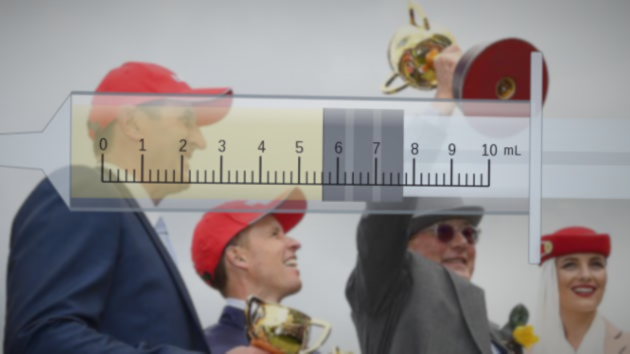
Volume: 5.6 mL
